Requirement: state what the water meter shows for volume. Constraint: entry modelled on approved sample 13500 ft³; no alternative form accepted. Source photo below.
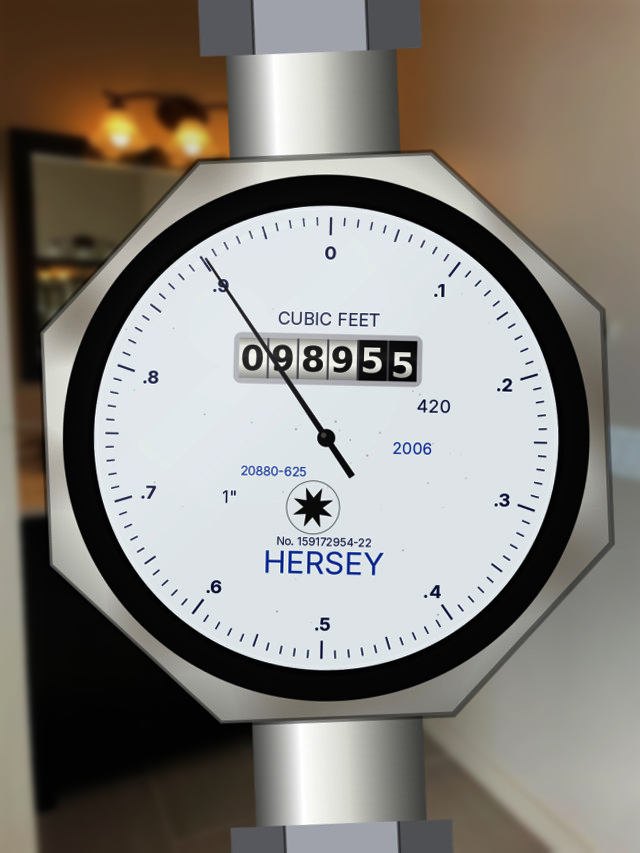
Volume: 98954.90 ft³
